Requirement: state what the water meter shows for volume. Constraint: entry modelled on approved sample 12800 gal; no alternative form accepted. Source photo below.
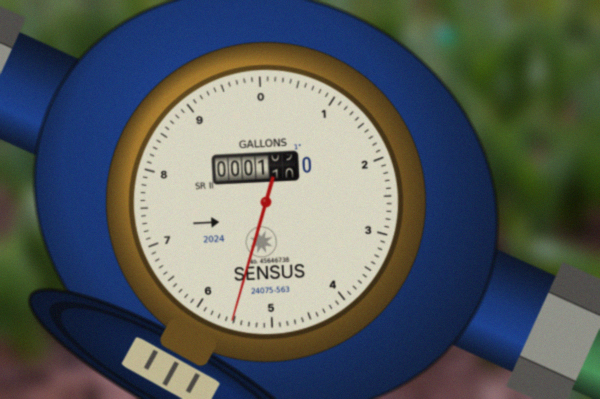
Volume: 1095.5 gal
